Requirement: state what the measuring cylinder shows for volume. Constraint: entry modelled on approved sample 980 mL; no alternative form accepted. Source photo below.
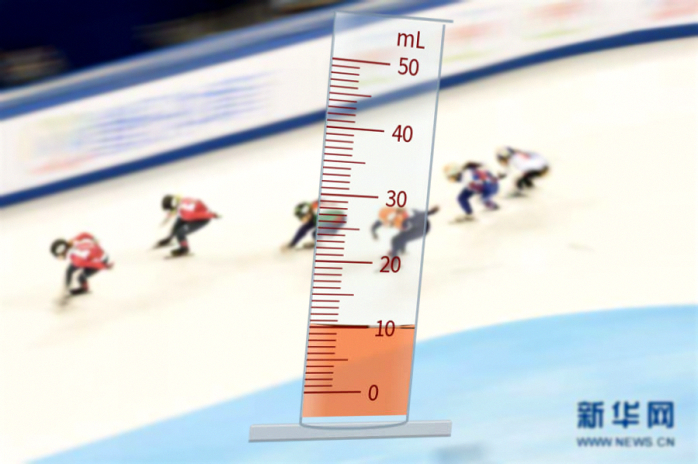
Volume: 10 mL
